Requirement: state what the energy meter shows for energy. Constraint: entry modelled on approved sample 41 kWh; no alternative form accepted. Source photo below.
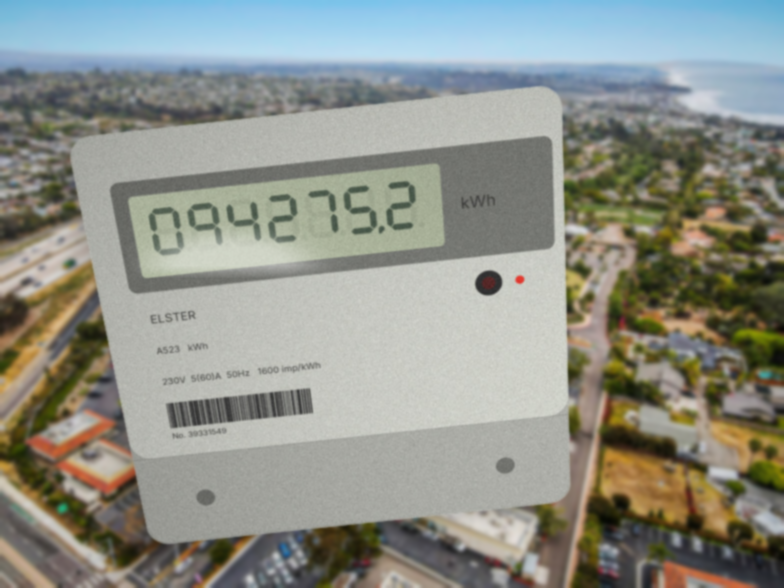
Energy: 94275.2 kWh
